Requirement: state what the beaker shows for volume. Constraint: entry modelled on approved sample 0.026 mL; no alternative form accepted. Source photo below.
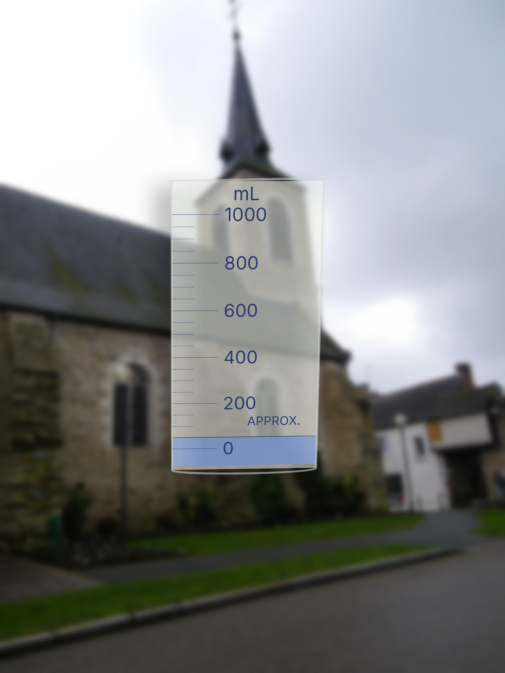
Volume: 50 mL
